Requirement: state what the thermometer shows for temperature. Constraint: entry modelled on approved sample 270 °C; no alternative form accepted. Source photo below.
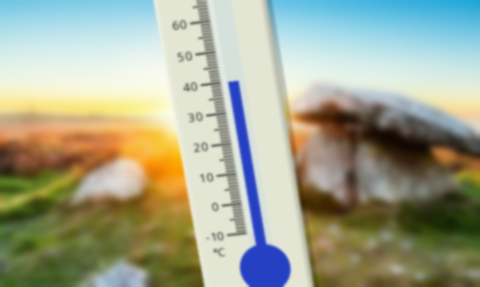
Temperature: 40 °C
